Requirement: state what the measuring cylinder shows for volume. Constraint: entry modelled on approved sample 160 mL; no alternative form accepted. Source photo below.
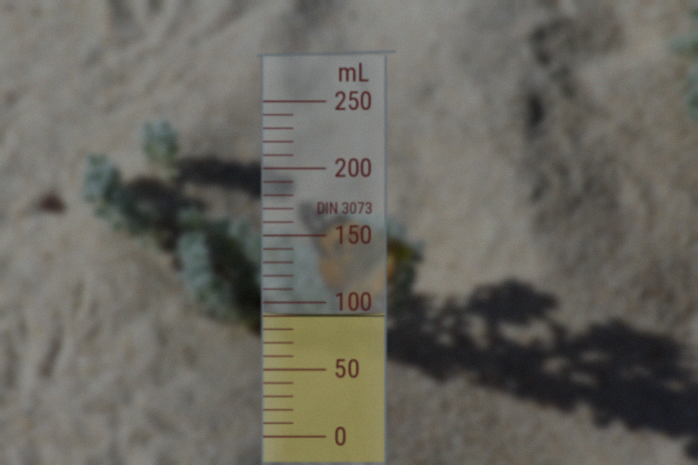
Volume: 90 mL
